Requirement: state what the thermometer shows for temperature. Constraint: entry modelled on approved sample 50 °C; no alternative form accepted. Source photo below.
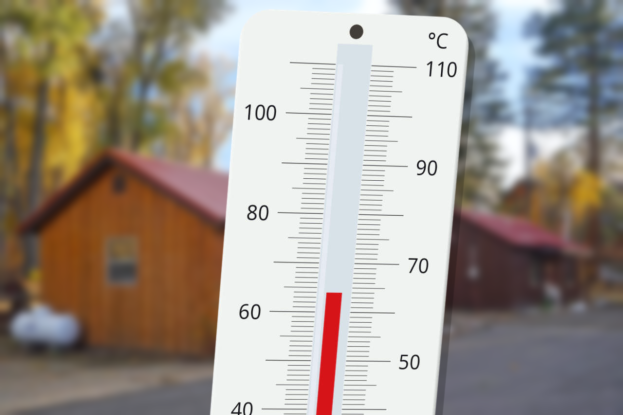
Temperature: 64 °C
